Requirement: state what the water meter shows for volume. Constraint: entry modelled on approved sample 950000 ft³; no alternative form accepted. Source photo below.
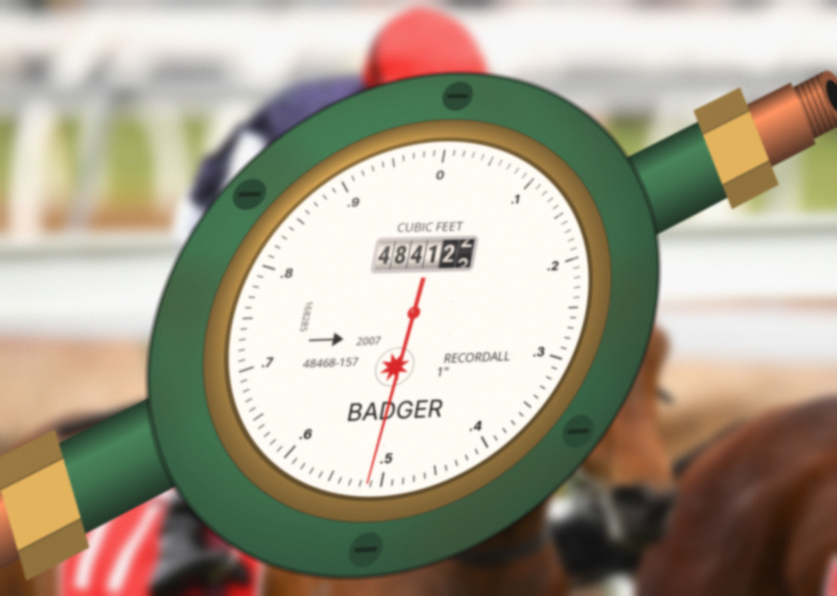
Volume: 484122.51 ft³
